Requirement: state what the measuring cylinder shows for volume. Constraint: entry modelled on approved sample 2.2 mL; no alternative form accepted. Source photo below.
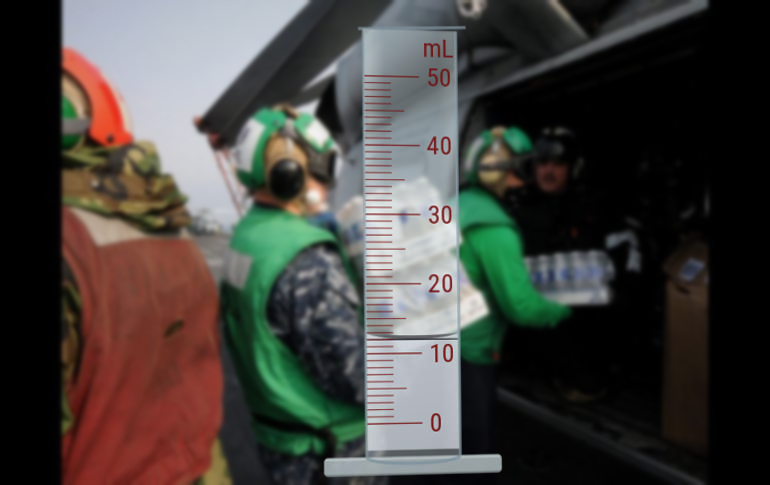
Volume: 12 mL
